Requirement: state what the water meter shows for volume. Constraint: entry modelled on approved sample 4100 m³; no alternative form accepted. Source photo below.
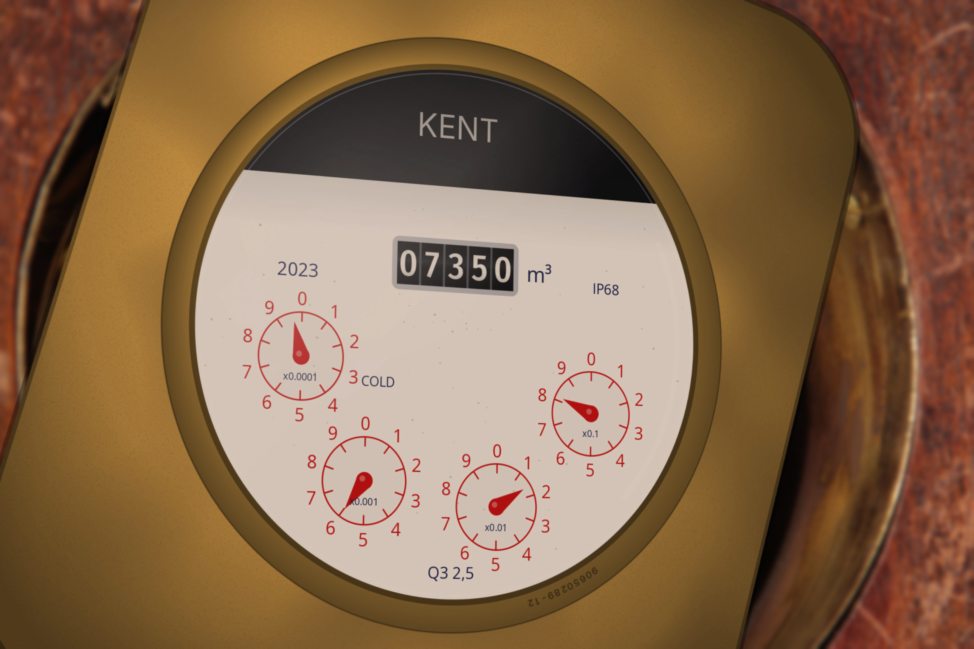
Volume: 7350.8159 m³
